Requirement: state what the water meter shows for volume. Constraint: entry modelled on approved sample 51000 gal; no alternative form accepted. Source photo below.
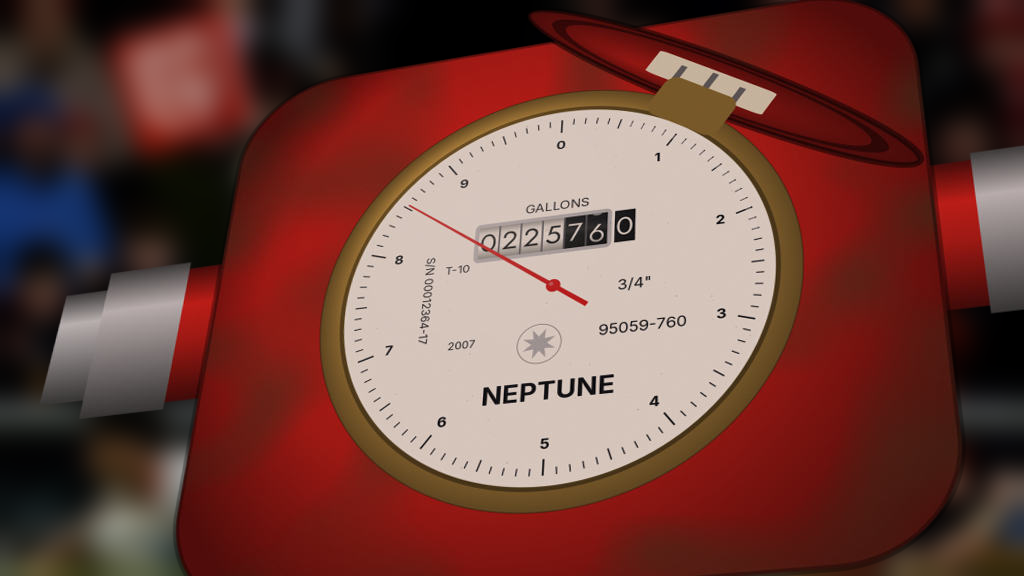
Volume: 225758.5 gal
